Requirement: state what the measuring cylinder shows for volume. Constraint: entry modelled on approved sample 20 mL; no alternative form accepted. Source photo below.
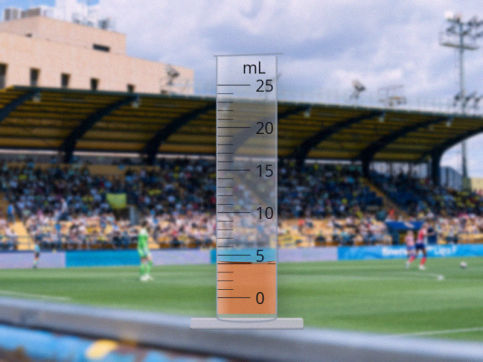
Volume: 4 mL
